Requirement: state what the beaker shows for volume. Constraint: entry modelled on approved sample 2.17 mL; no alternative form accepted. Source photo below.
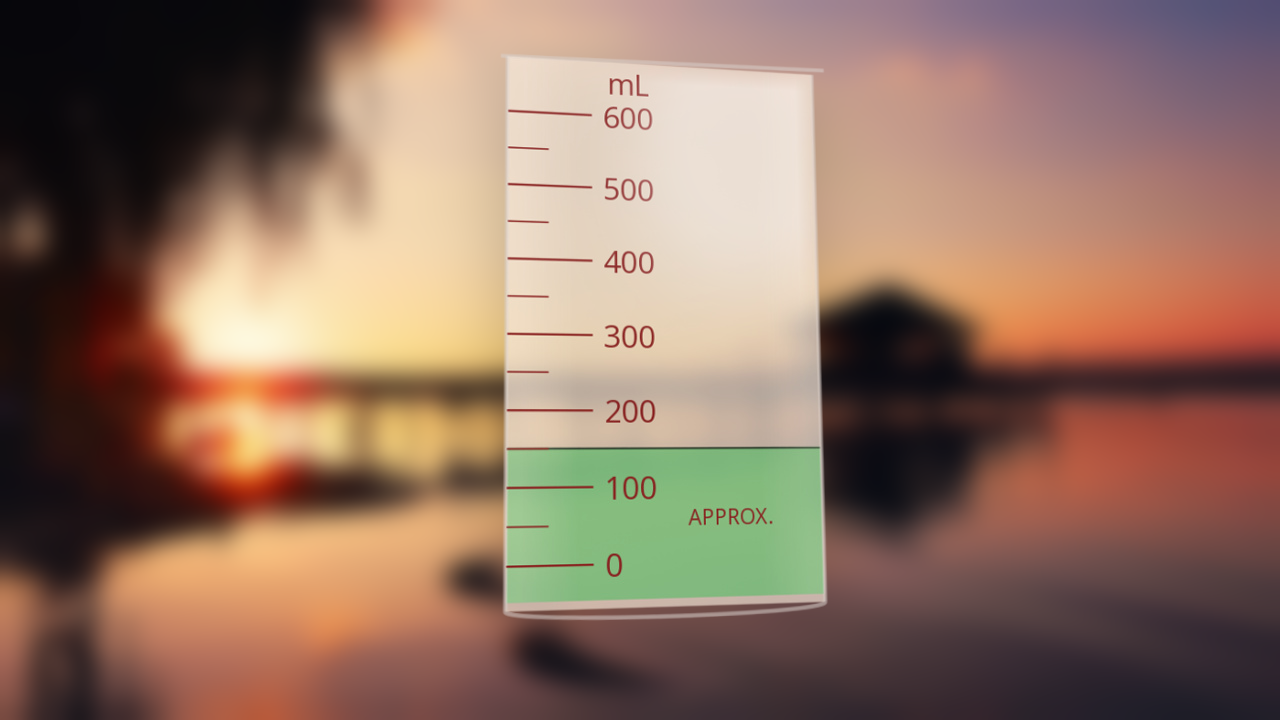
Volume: 150 mL
